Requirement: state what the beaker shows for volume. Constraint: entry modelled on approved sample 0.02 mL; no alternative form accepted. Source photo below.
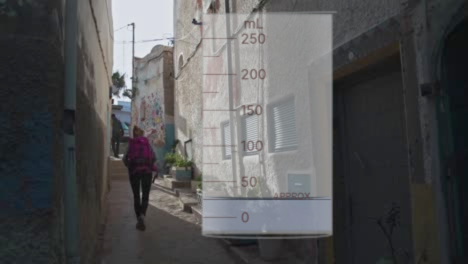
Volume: 25 mL
